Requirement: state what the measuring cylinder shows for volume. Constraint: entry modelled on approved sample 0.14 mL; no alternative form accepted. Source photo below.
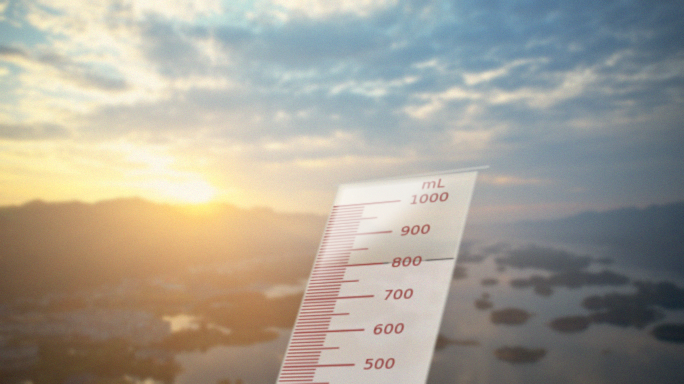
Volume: 800 mL
